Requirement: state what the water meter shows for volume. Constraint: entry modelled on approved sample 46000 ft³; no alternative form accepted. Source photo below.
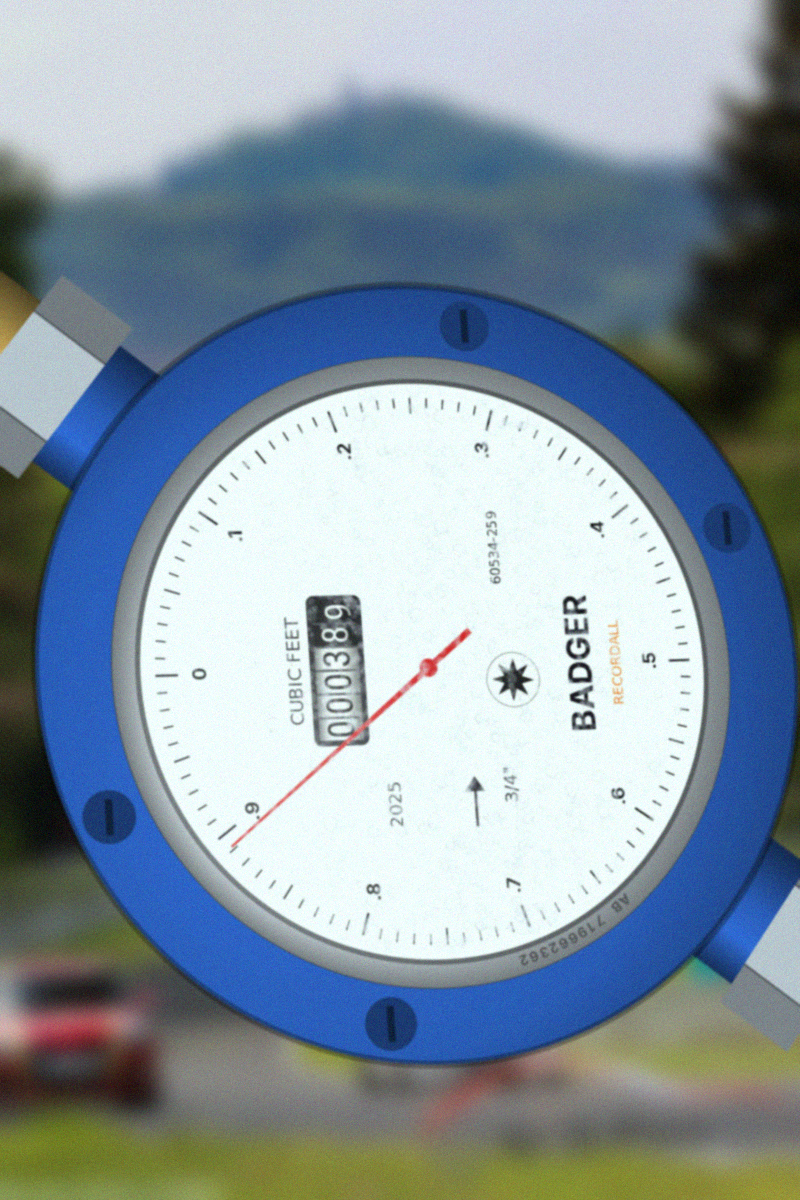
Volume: 388.89 ft³
